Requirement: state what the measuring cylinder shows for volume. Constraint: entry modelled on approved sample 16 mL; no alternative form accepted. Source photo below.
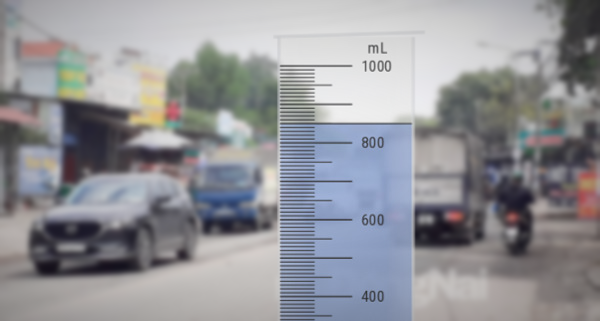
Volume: 850 mL
